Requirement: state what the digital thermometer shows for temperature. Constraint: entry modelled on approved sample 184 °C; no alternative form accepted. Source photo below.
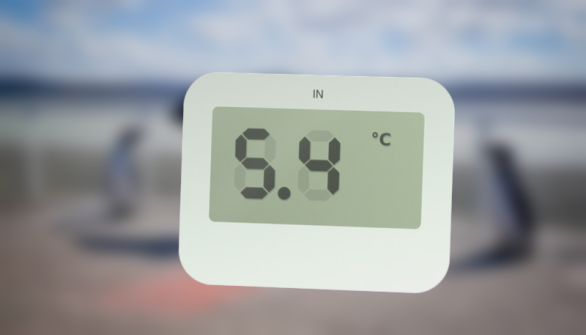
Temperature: 5.4 °C
